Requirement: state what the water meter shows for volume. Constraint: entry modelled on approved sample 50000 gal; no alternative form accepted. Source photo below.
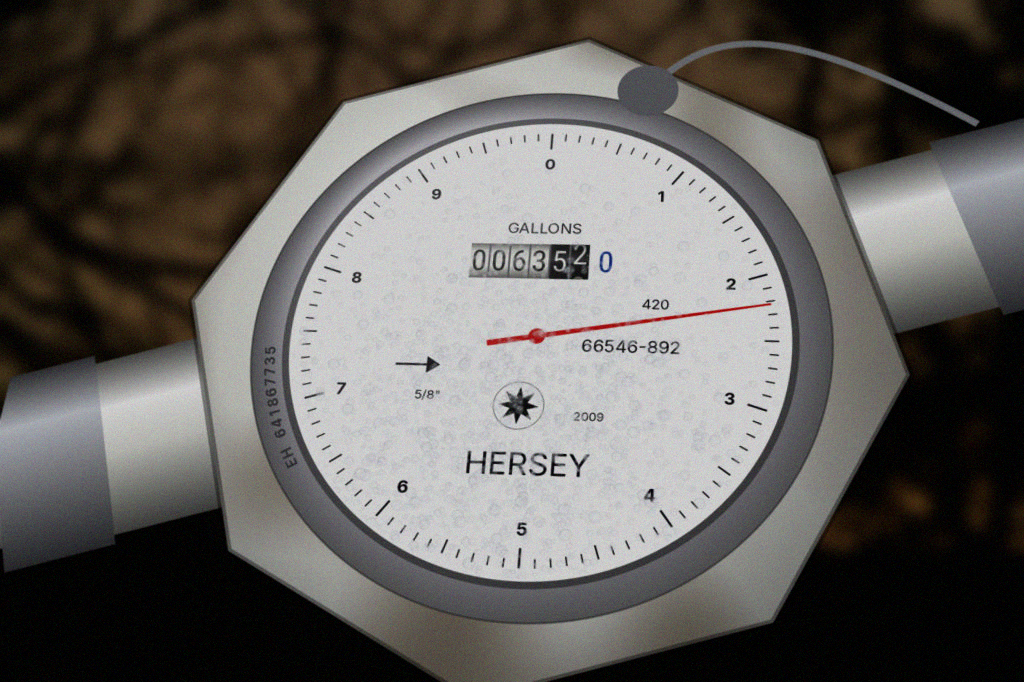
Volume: 63522.2 gal
